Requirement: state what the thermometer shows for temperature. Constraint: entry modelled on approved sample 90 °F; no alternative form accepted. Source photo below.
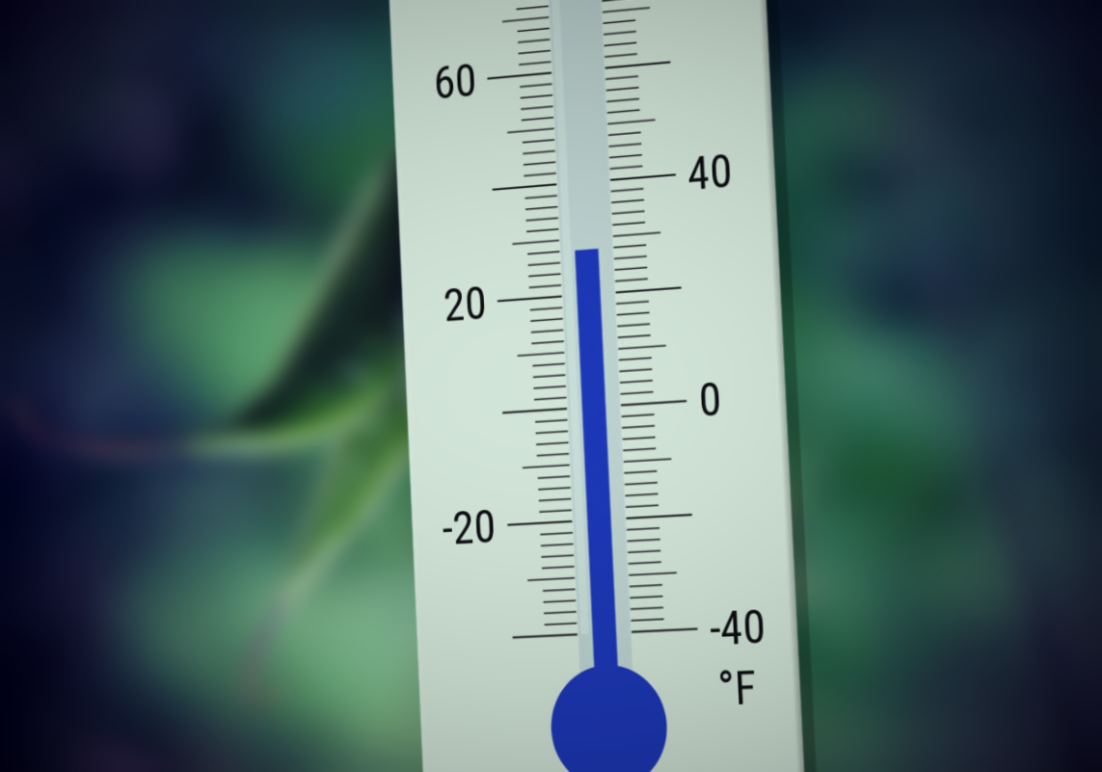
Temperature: 28 °F
